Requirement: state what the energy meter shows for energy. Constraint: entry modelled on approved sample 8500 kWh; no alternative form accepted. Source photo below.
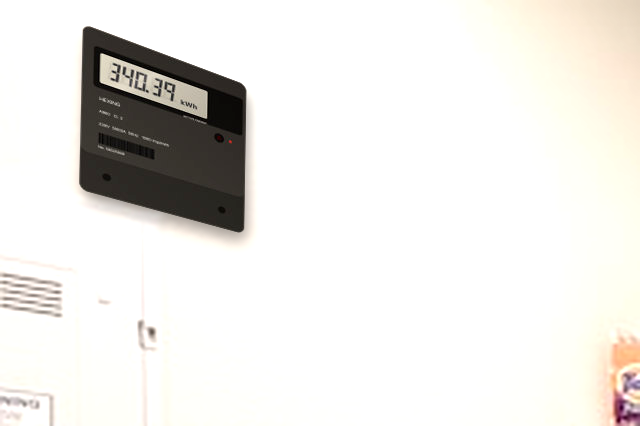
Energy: 340.39 kWh
